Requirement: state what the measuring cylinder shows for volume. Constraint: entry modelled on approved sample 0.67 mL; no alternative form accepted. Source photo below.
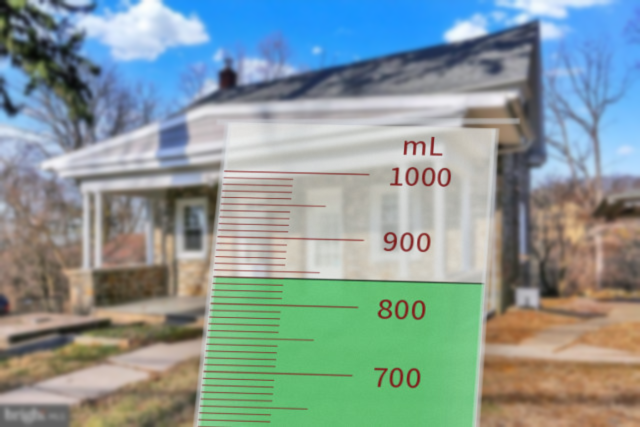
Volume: 840 mL
